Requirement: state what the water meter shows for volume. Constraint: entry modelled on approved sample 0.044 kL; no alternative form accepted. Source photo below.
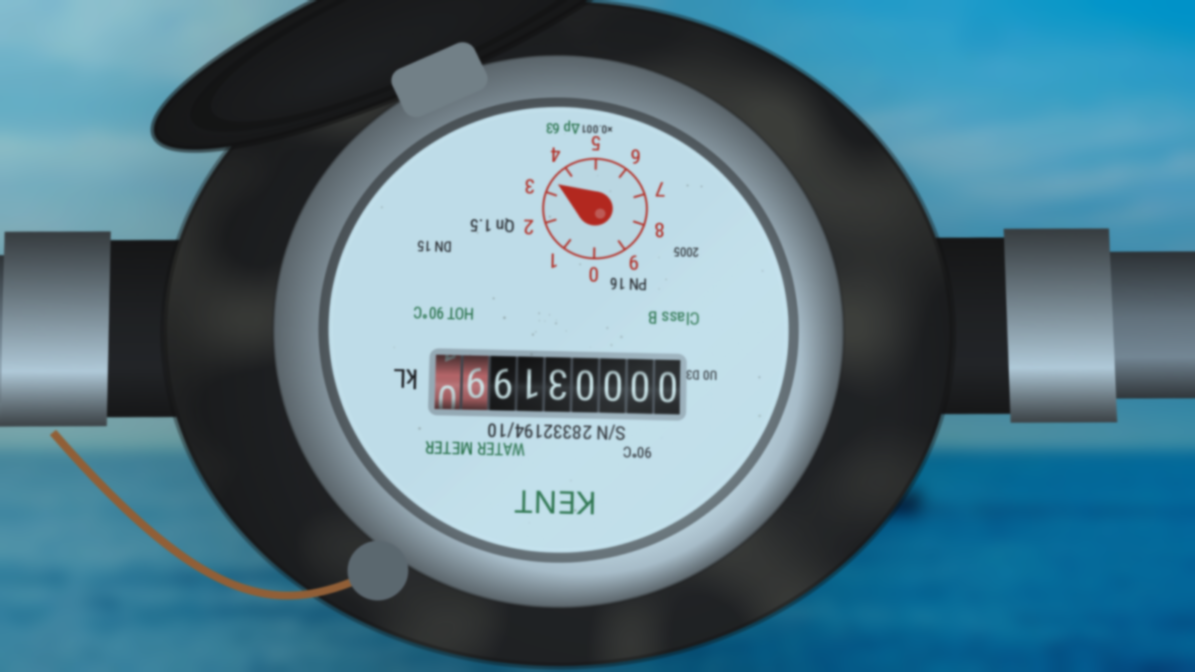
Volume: 319.903 kL
